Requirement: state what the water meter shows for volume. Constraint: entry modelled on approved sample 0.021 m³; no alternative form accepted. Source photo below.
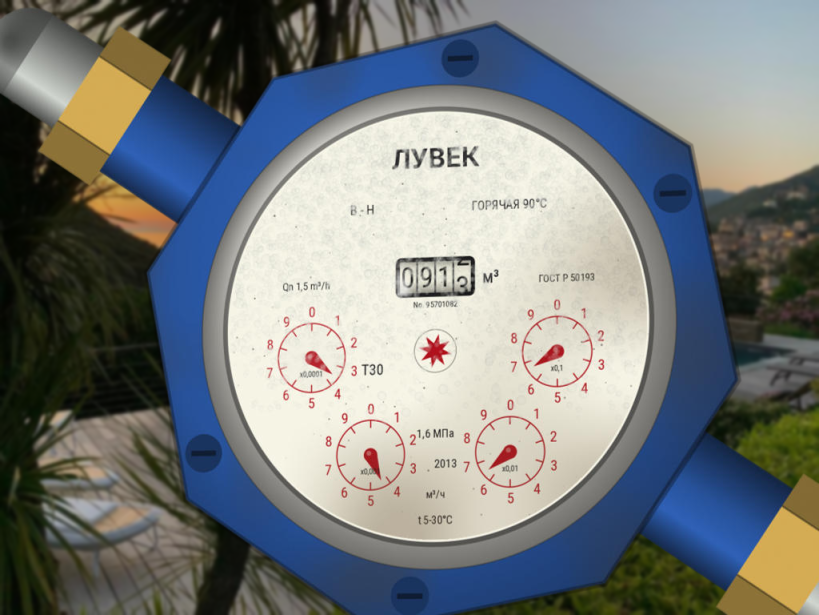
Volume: 912.6643 m³
